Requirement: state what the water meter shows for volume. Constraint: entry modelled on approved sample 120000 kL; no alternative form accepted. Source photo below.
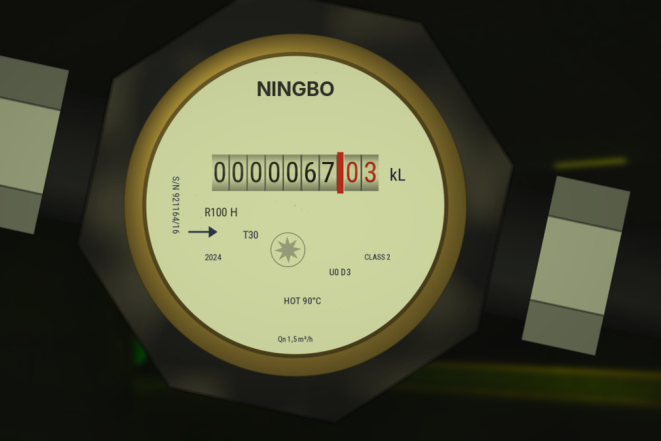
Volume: 67.03 kL
